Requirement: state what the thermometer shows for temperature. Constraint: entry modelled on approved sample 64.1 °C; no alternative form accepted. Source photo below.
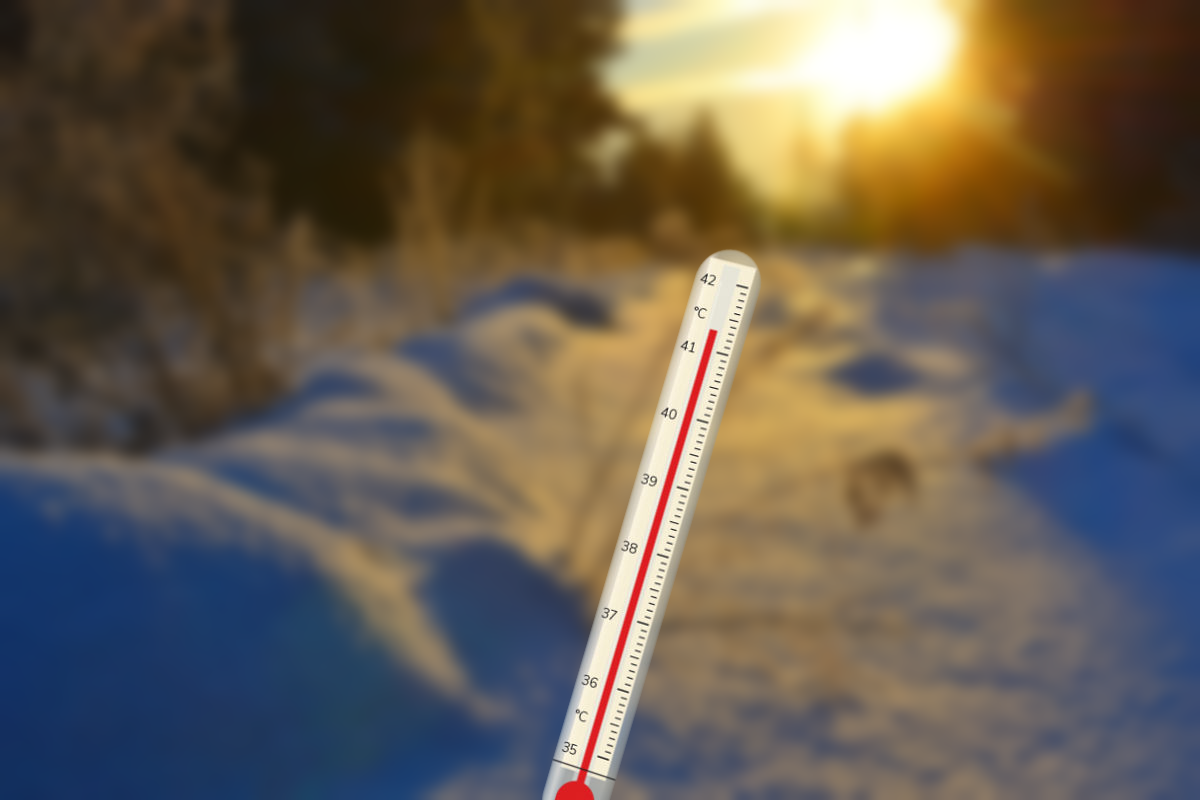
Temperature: 41.3 °C
